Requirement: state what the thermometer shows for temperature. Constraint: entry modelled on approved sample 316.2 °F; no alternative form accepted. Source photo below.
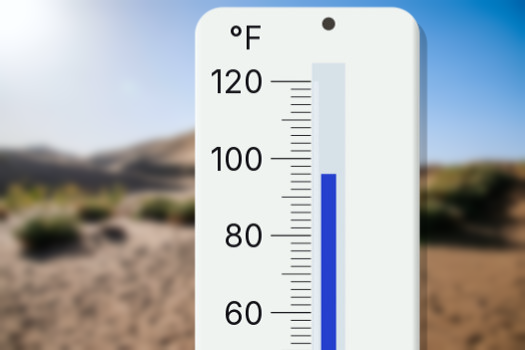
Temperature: 96 °F
